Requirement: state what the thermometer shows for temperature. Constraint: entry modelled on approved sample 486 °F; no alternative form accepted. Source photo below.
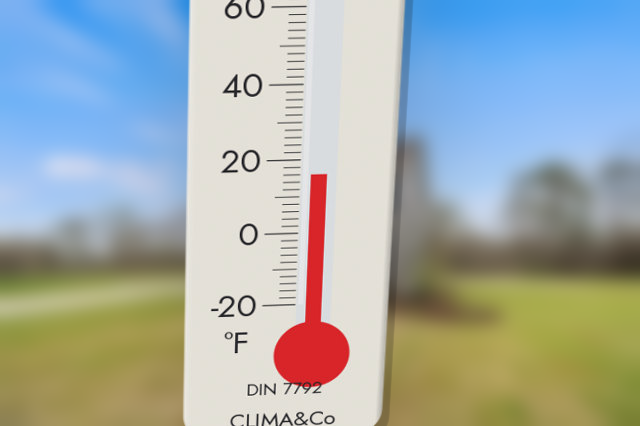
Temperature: 16 °F
